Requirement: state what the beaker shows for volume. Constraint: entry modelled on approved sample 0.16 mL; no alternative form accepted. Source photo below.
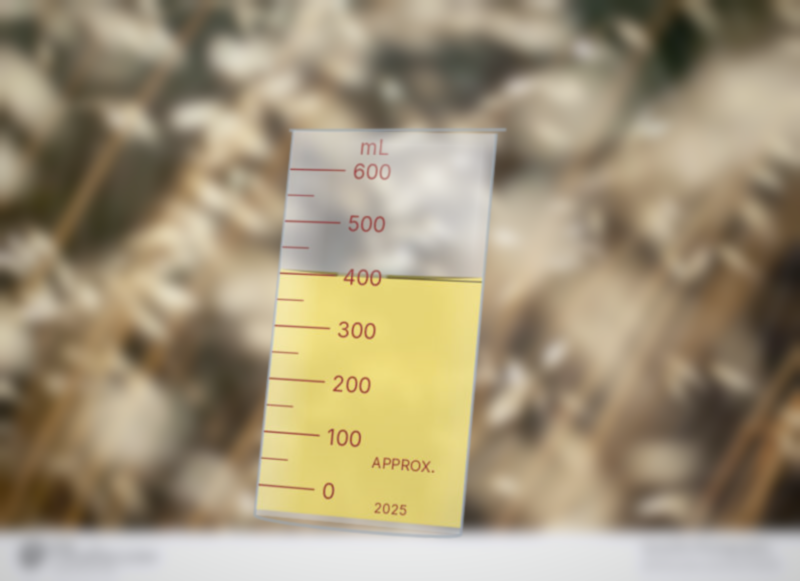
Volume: 400 mL
